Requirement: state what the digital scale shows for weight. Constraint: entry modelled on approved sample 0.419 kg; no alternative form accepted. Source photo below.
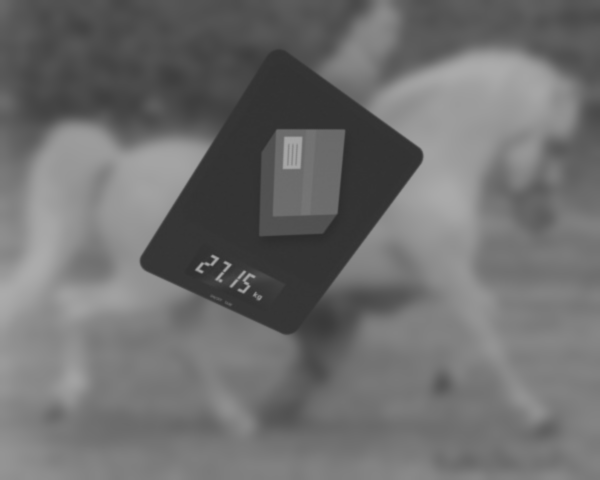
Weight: 27.15 kg
